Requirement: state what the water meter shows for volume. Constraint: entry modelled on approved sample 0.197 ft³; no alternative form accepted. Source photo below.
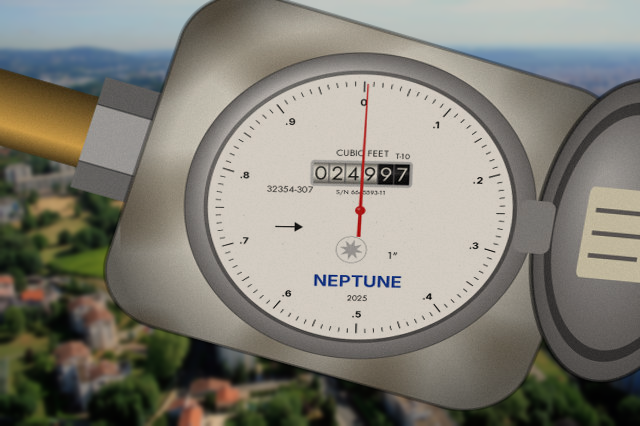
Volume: 24997.00 ft³
